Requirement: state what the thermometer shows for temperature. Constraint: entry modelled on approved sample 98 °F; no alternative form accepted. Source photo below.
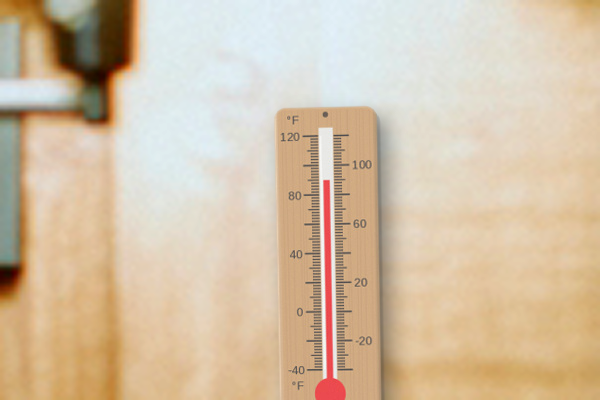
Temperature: 90 °F
